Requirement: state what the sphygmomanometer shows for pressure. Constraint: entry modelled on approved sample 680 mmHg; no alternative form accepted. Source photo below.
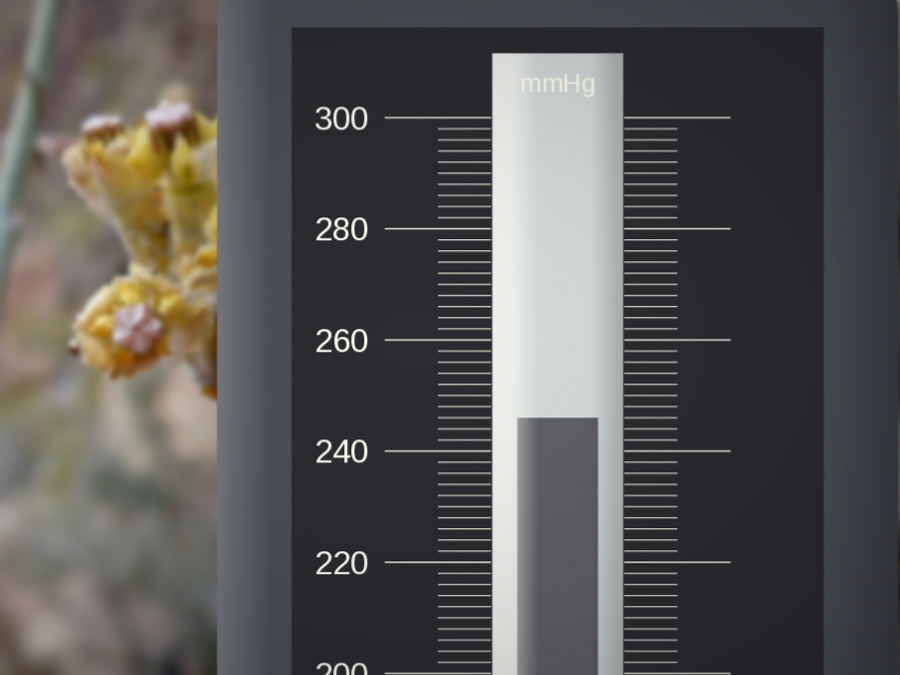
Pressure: 246 mmHg
